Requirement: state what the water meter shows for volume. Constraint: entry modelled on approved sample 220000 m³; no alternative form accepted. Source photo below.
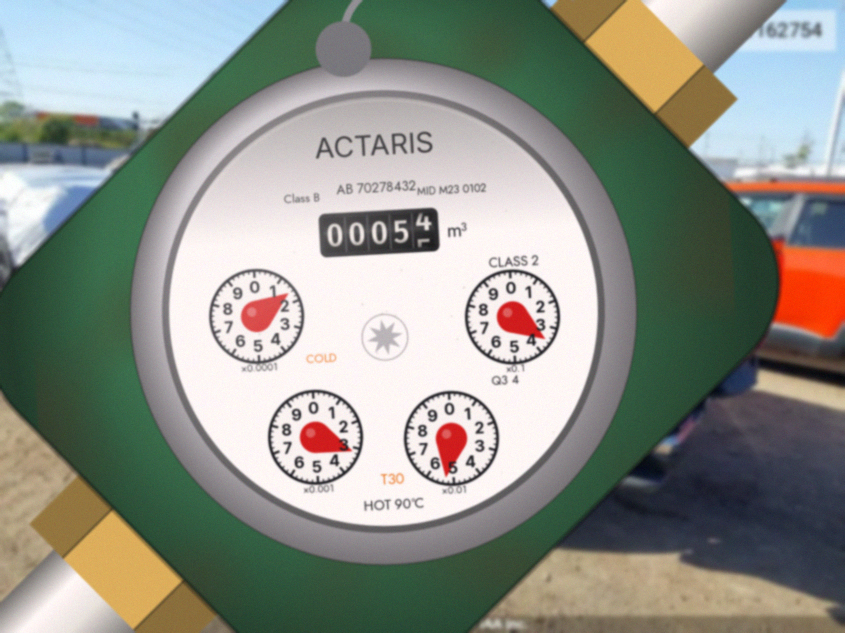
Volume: 54.3531 m³
